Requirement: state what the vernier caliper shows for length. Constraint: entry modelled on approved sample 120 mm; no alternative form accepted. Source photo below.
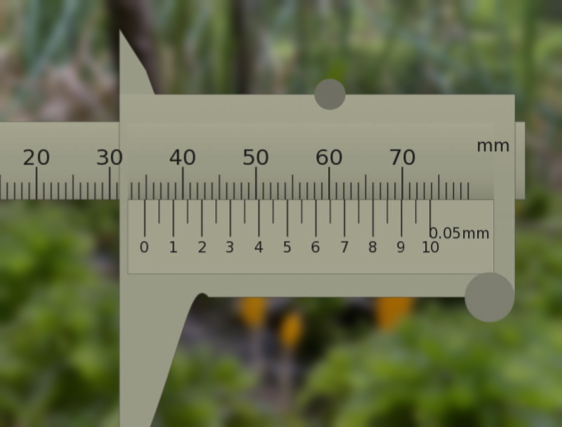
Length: 34.8 mm
